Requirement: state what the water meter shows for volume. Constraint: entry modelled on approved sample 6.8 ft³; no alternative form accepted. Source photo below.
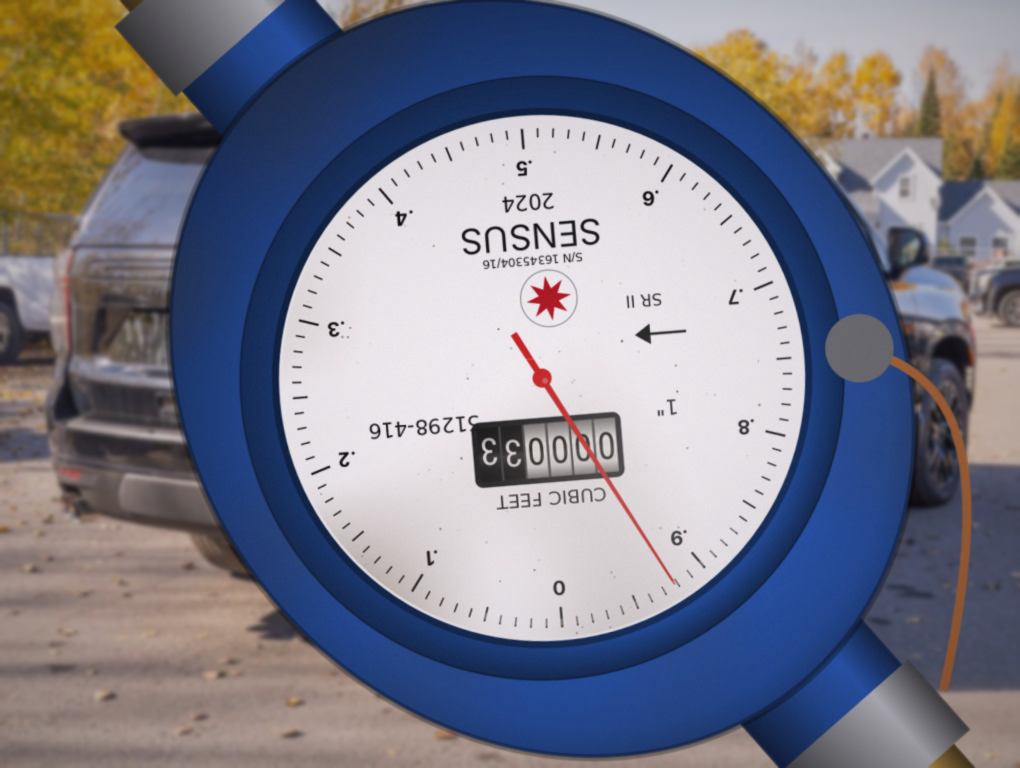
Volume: 32.92 ft³
